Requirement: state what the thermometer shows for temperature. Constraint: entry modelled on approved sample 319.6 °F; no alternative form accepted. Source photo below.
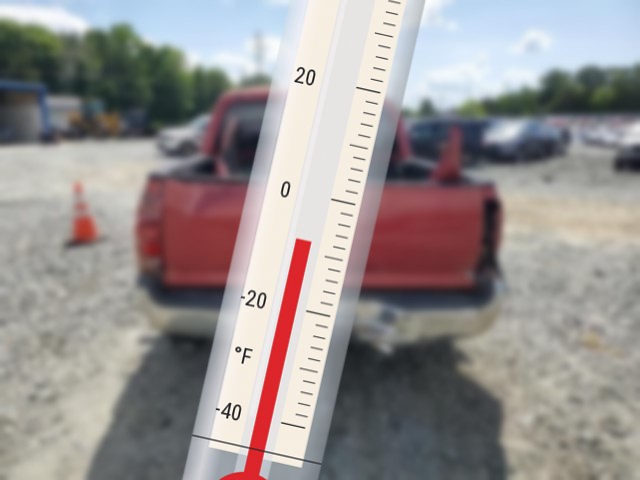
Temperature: -8 °F
